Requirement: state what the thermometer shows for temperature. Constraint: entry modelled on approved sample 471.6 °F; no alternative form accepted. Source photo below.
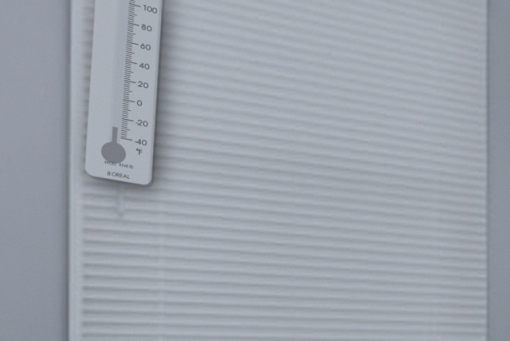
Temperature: -30 °F
